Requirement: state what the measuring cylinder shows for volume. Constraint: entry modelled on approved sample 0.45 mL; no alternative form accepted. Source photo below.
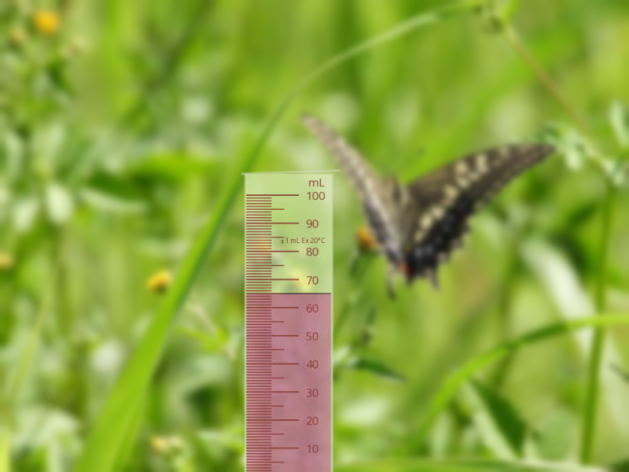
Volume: 65 mL
